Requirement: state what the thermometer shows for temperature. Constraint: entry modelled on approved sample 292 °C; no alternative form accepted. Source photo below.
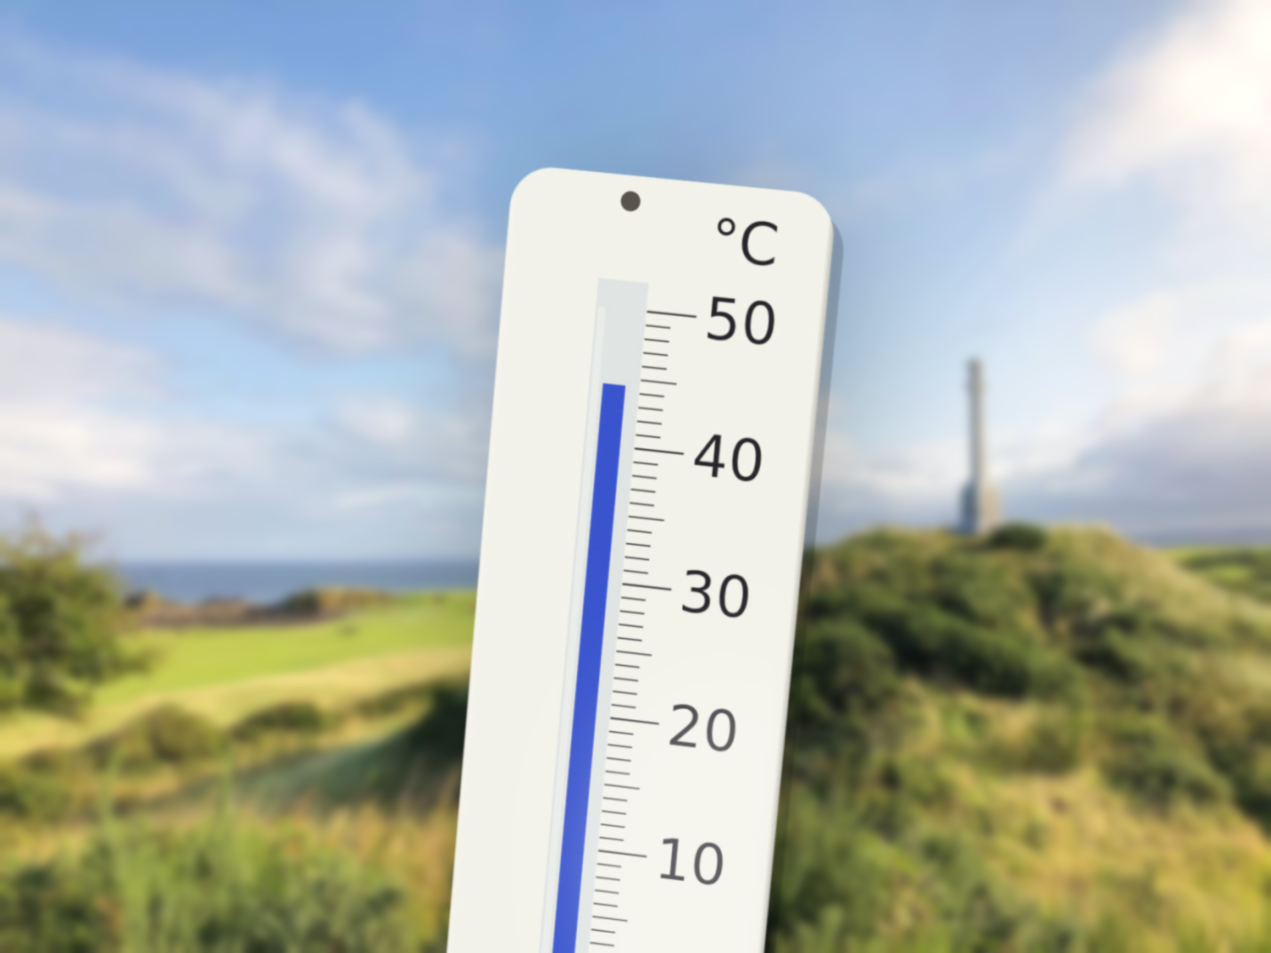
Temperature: 44.5 °C
